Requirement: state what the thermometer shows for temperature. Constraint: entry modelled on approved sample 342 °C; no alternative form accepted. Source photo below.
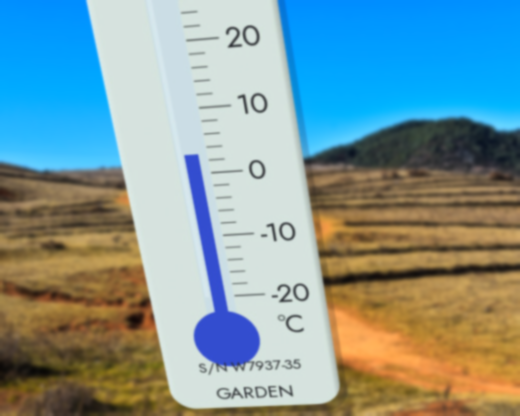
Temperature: 3 °C
